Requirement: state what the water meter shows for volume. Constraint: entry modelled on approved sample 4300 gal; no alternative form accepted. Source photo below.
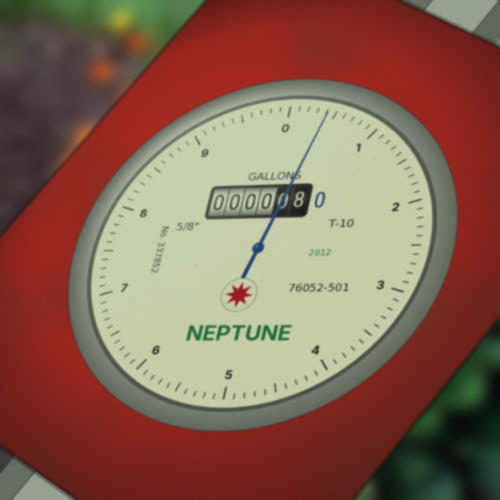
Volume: 80.4 gal
